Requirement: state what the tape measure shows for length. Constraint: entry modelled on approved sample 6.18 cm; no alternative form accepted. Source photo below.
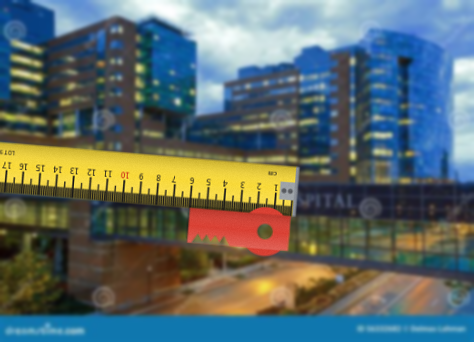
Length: 6 cm
